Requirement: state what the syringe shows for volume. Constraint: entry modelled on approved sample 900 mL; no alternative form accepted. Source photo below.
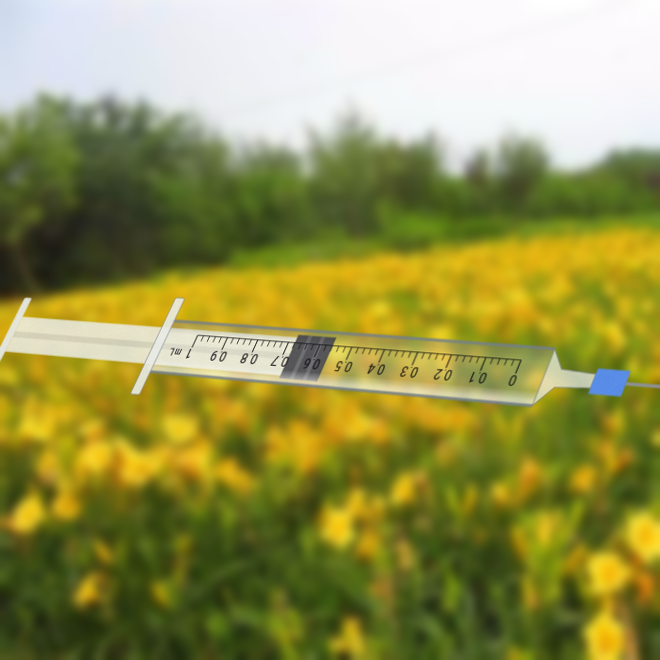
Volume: 0.56 mL
